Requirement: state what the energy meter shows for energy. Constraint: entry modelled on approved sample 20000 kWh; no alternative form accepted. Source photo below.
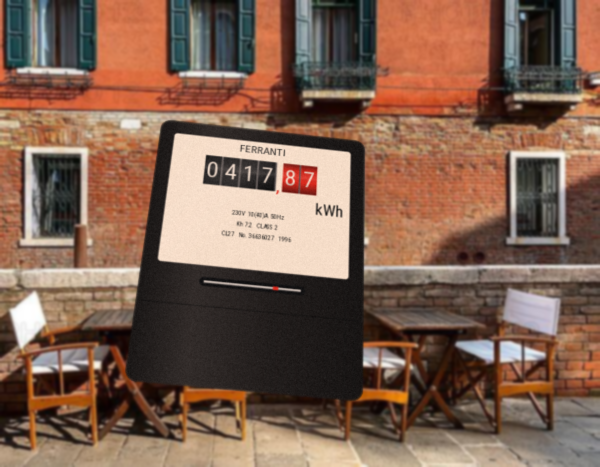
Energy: 417.87 kWh
